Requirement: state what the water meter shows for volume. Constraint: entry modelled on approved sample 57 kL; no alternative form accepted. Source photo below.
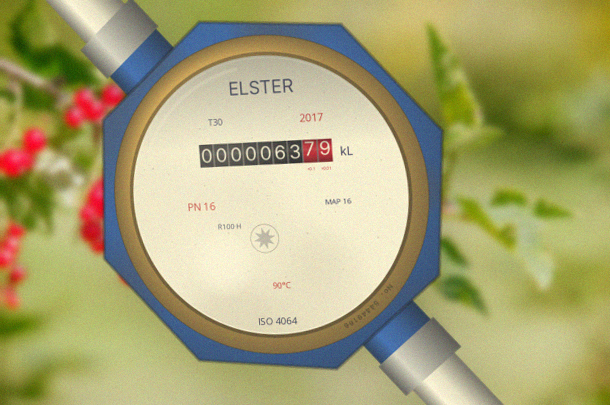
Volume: 63.79 kL
